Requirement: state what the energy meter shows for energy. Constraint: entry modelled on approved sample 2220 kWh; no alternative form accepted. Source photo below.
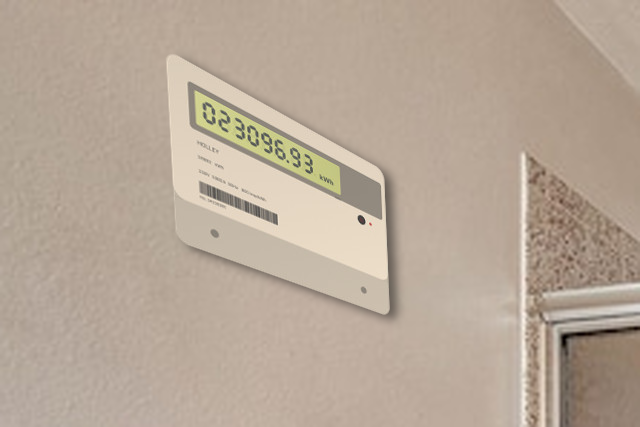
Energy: 23096.93 kWh
